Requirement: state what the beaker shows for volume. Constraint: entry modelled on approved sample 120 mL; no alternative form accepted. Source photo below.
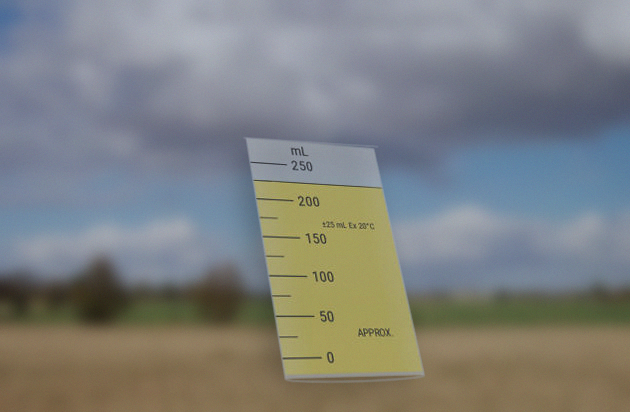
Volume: 225 mL
